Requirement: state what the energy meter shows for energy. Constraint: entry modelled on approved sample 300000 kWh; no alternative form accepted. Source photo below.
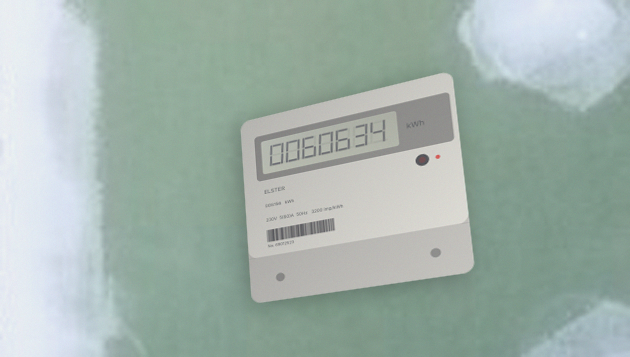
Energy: 60634 kWh
